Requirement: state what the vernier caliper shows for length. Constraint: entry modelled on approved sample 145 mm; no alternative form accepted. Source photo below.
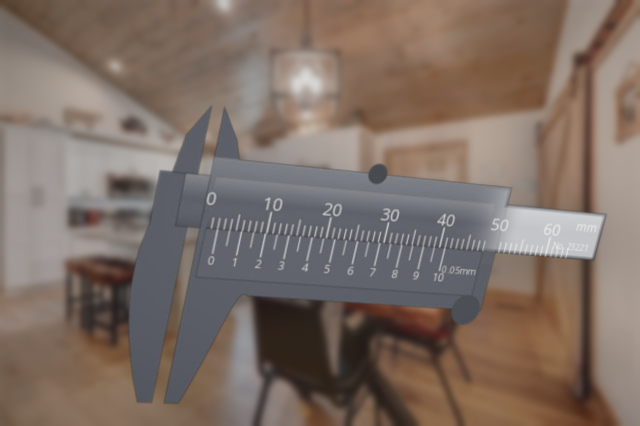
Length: 2.0 mm
